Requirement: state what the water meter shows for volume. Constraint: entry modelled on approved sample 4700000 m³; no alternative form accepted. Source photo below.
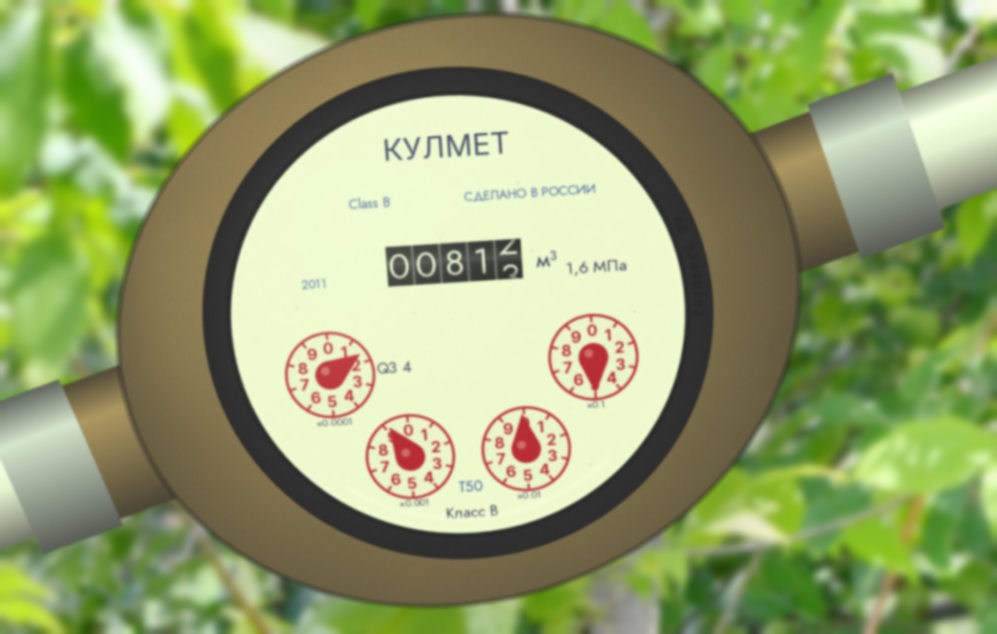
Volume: 812.4991 m³
